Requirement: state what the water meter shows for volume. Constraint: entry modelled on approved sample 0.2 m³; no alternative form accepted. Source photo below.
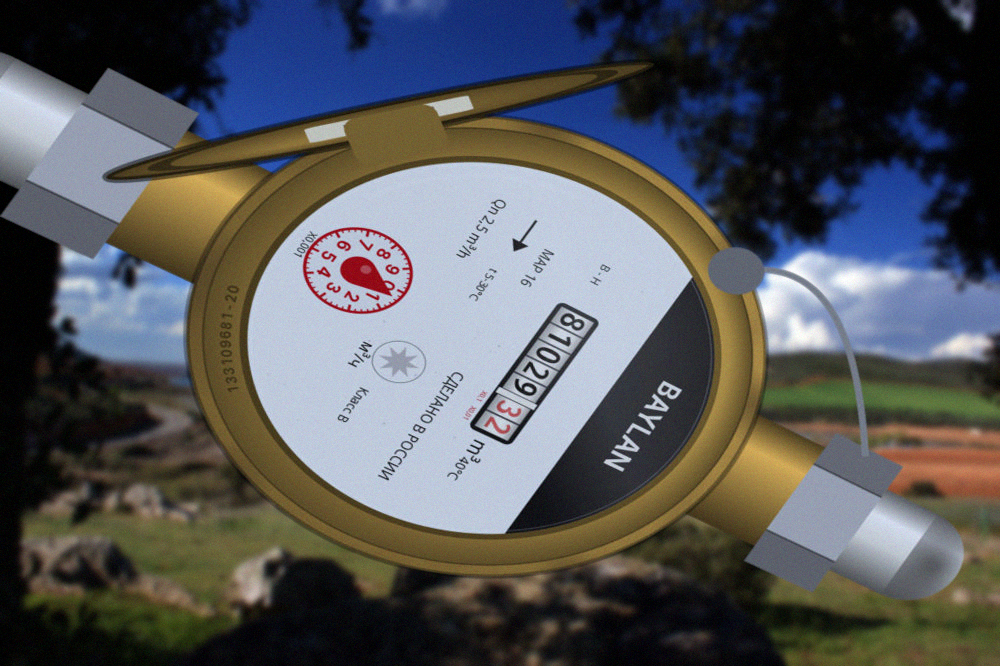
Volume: 81029.320 m³
